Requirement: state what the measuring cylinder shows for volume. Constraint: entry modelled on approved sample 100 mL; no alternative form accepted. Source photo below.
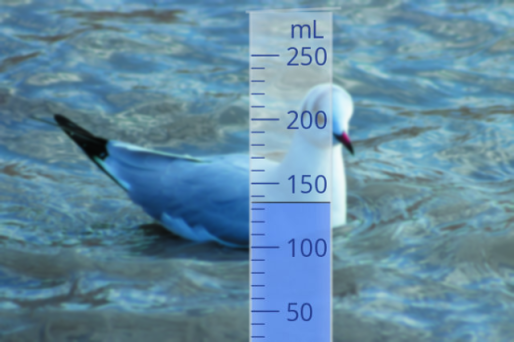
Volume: 135 mL
